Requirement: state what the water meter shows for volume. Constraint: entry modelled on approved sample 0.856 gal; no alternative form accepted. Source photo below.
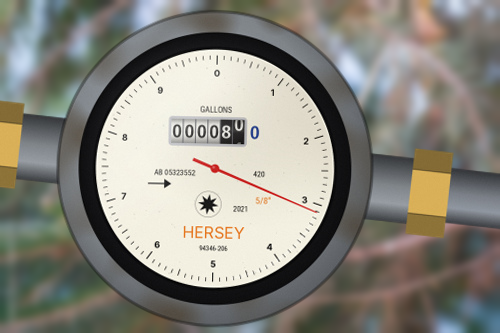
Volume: 803.1 gal
